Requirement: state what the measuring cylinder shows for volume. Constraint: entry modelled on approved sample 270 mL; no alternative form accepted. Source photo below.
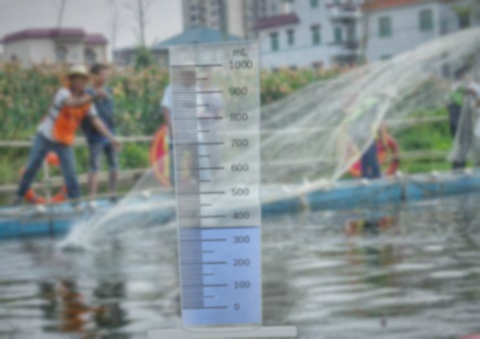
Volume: 350 mL
